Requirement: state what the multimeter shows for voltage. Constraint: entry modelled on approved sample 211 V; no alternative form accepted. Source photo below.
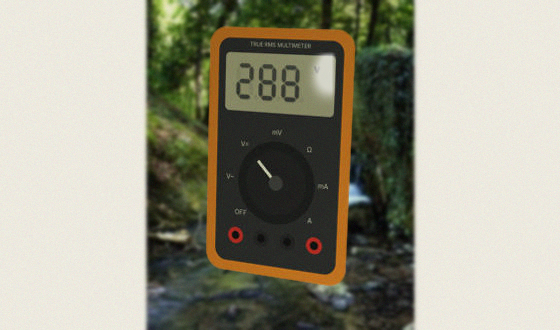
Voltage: 288 V
